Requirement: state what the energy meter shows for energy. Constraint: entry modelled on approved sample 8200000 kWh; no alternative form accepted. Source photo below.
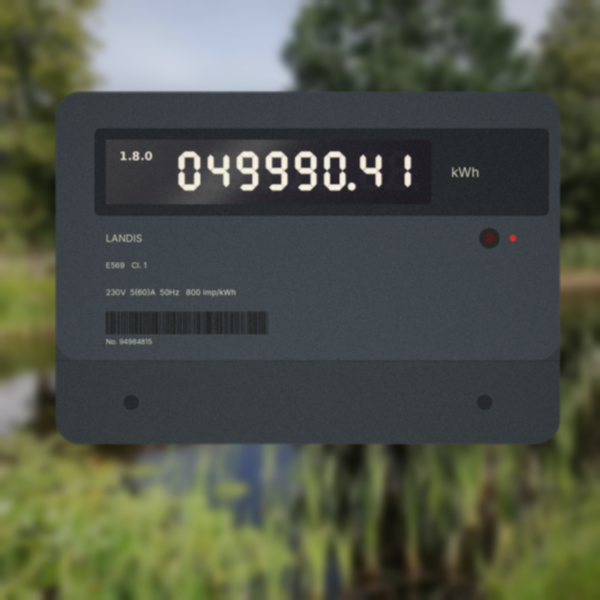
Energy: 49990.41 kWh
